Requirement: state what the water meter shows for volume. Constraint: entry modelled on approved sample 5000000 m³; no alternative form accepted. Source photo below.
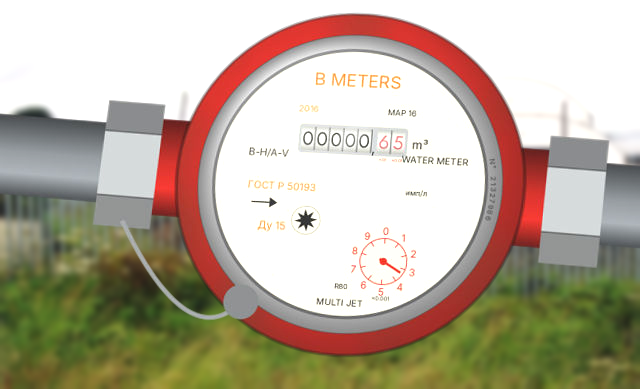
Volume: 0.653 m³
